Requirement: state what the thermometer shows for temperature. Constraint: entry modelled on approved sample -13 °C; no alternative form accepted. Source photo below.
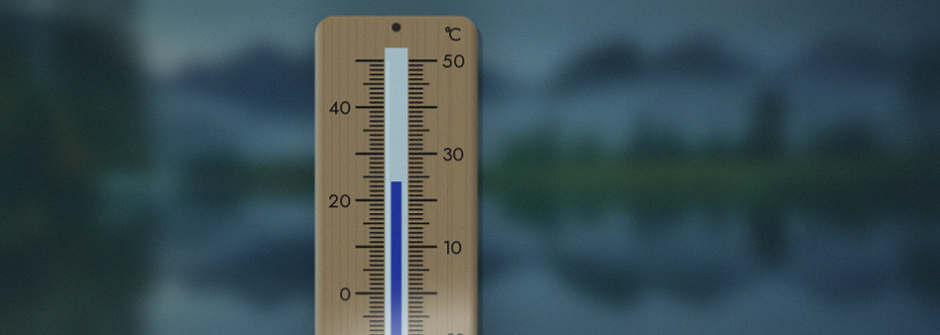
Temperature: 24 °C
